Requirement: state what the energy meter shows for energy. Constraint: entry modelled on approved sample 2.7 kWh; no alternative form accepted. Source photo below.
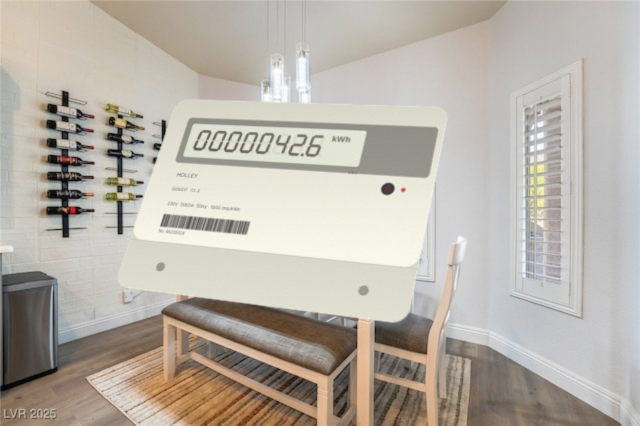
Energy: 42.6 kWh
